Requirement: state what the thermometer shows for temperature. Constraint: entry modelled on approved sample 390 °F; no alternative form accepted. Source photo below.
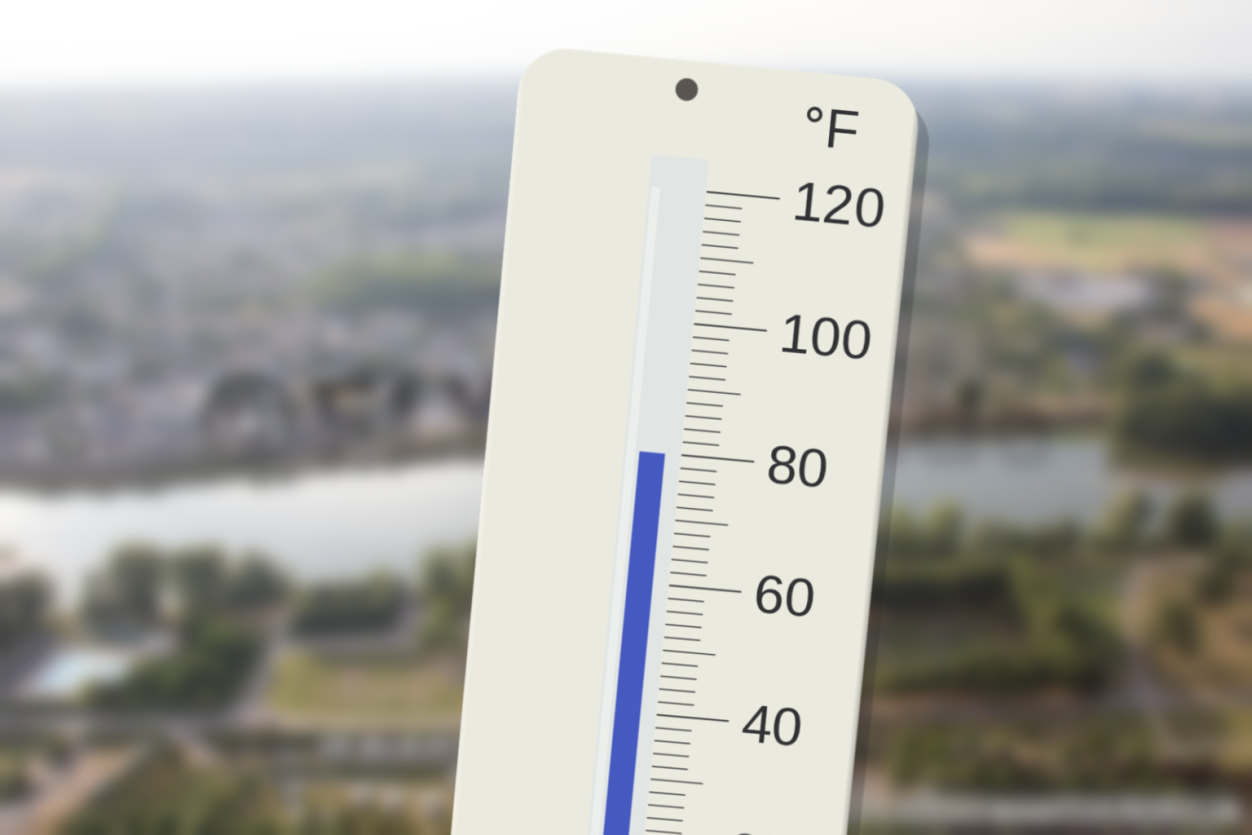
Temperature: 80 °F
